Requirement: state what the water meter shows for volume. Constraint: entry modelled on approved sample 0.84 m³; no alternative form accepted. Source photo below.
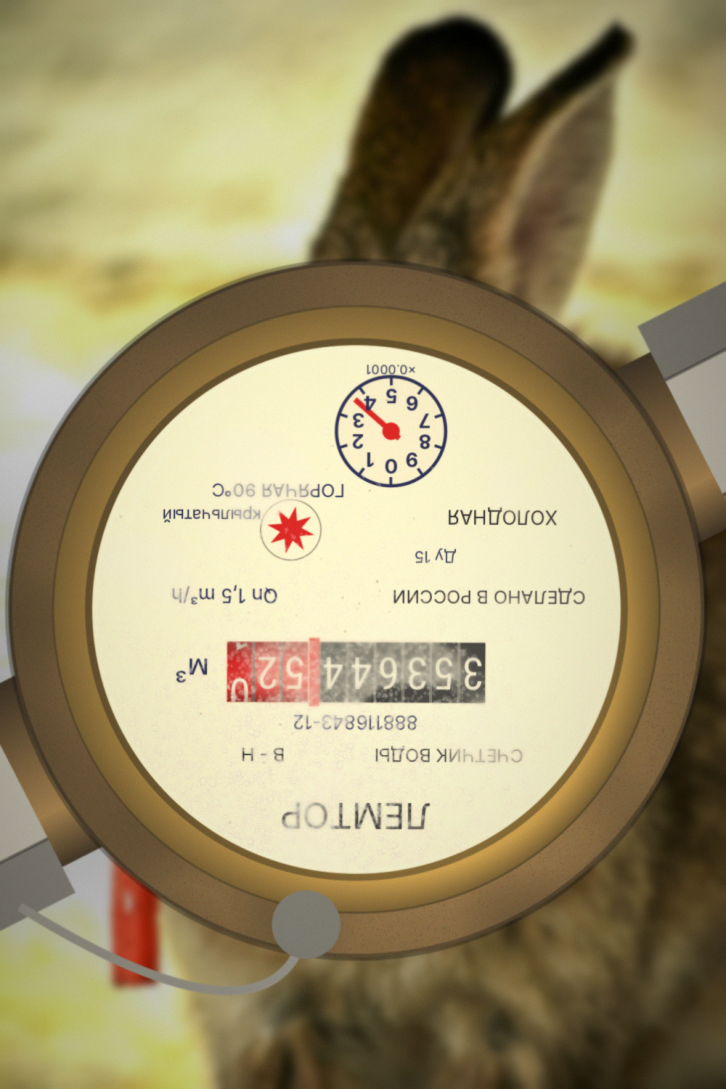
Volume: 353644.5203 m³
